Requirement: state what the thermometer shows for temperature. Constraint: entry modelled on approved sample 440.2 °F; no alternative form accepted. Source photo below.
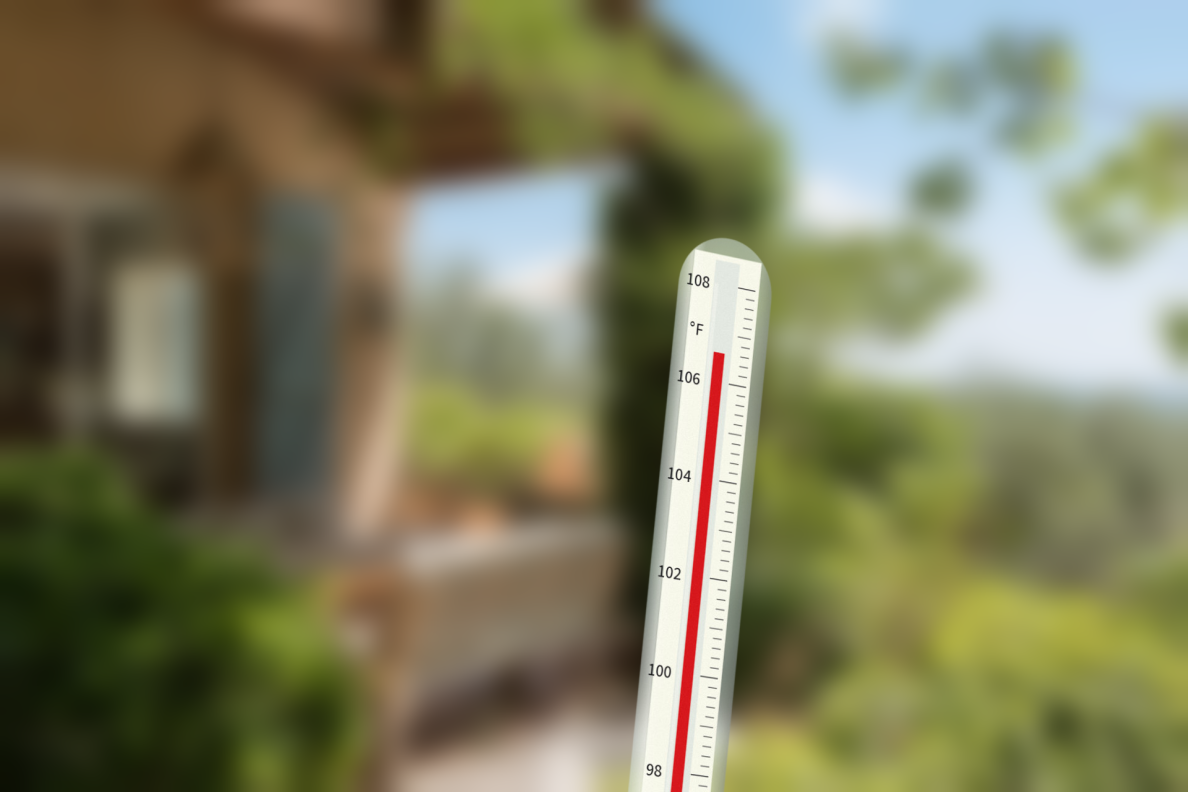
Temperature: 106.6 °F
